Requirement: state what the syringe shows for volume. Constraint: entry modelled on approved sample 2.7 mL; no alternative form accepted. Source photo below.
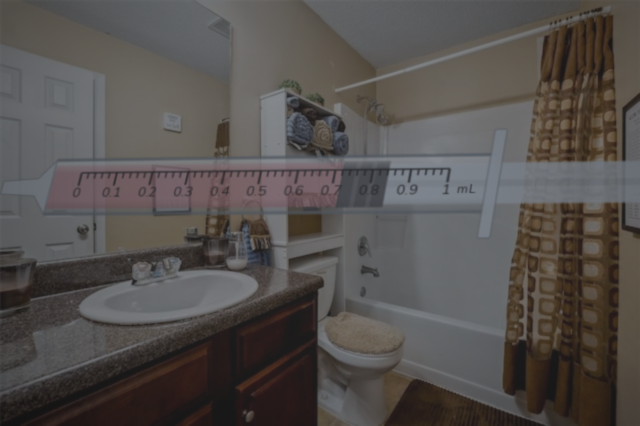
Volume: 0.72 mL
